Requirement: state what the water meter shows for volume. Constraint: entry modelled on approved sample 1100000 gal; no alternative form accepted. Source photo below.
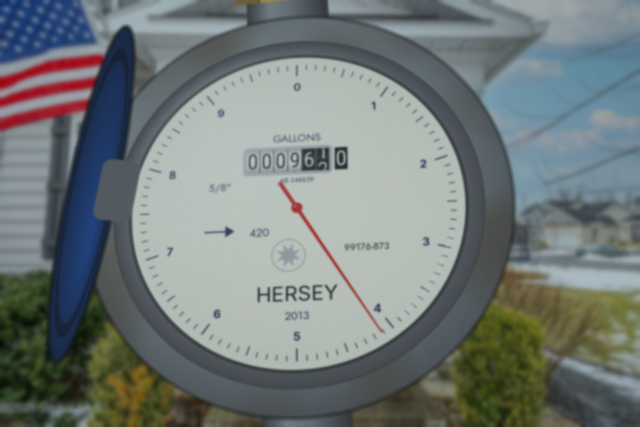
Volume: 9614.1 gal
